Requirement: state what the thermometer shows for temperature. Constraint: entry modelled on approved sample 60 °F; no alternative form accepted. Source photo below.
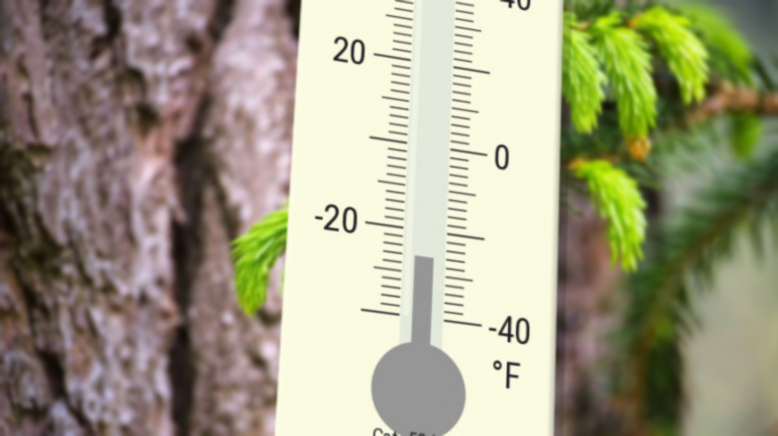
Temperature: -26 °F
